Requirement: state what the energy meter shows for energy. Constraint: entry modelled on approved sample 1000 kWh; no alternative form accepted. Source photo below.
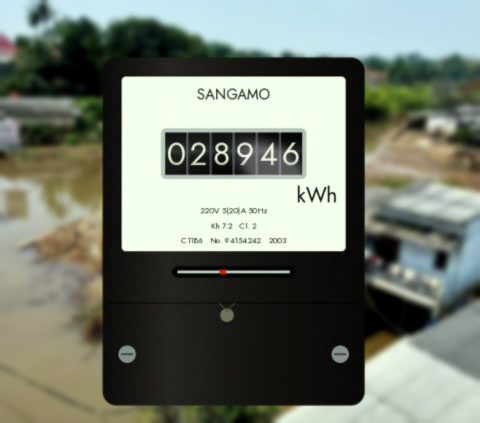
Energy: 28946 kWh
